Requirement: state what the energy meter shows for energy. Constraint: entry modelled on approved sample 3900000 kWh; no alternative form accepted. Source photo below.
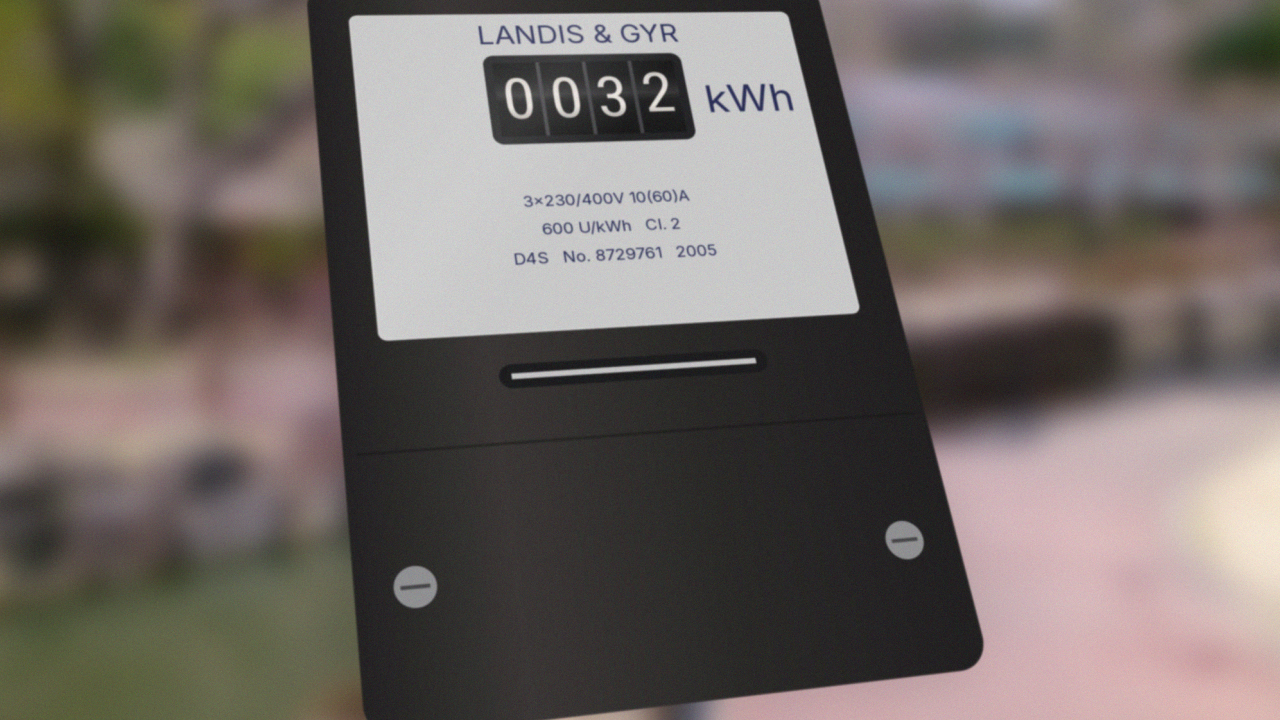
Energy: 32 kWh
